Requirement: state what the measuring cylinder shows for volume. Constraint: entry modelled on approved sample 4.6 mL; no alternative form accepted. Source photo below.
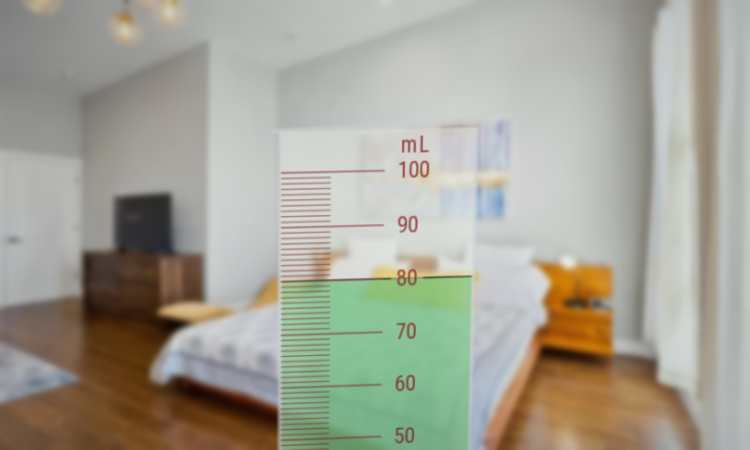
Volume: 80 mL
